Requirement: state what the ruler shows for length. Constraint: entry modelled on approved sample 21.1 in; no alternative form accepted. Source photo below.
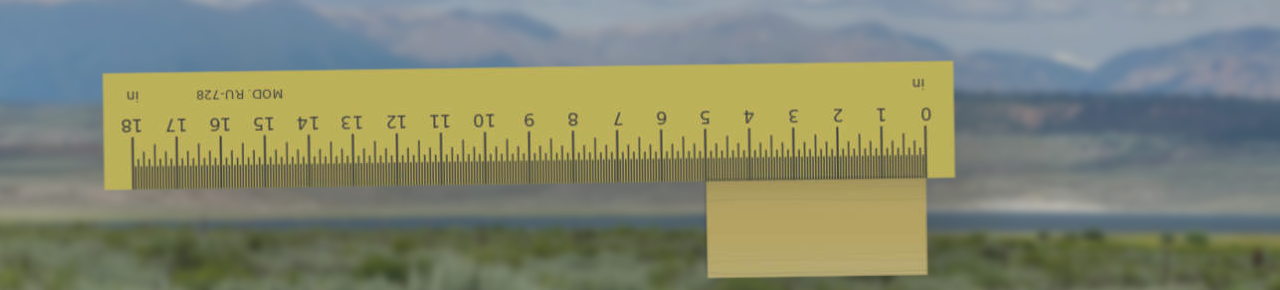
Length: 5 in
